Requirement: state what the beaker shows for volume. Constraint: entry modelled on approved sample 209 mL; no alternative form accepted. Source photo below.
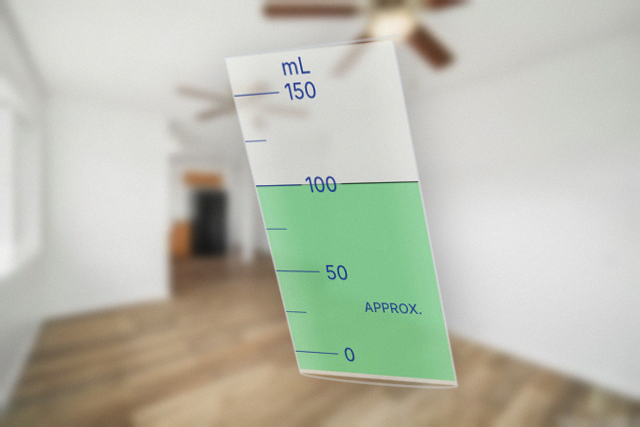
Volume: 100 mL
